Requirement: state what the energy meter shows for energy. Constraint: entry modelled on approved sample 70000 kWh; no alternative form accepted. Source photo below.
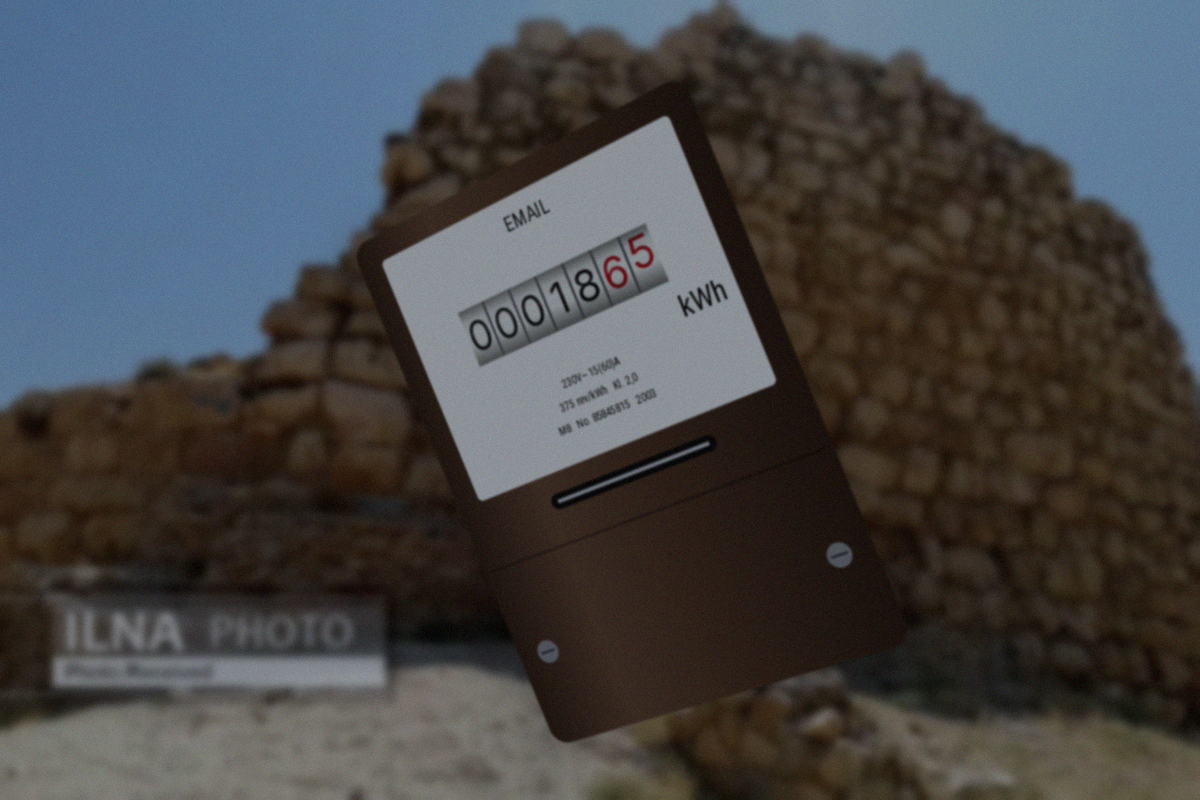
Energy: 18.65 kWh
